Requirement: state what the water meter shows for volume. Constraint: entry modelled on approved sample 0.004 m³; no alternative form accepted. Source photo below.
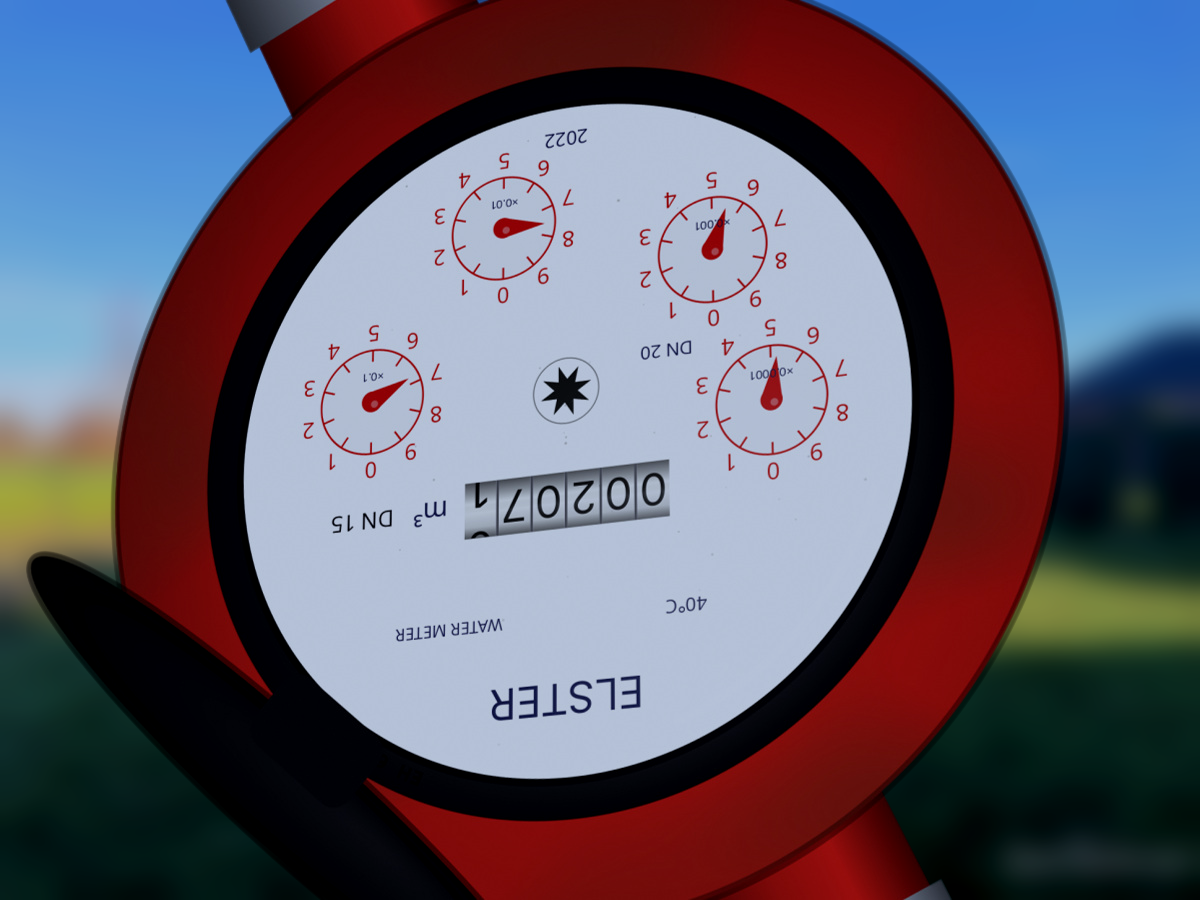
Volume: 2070.6755 m³
